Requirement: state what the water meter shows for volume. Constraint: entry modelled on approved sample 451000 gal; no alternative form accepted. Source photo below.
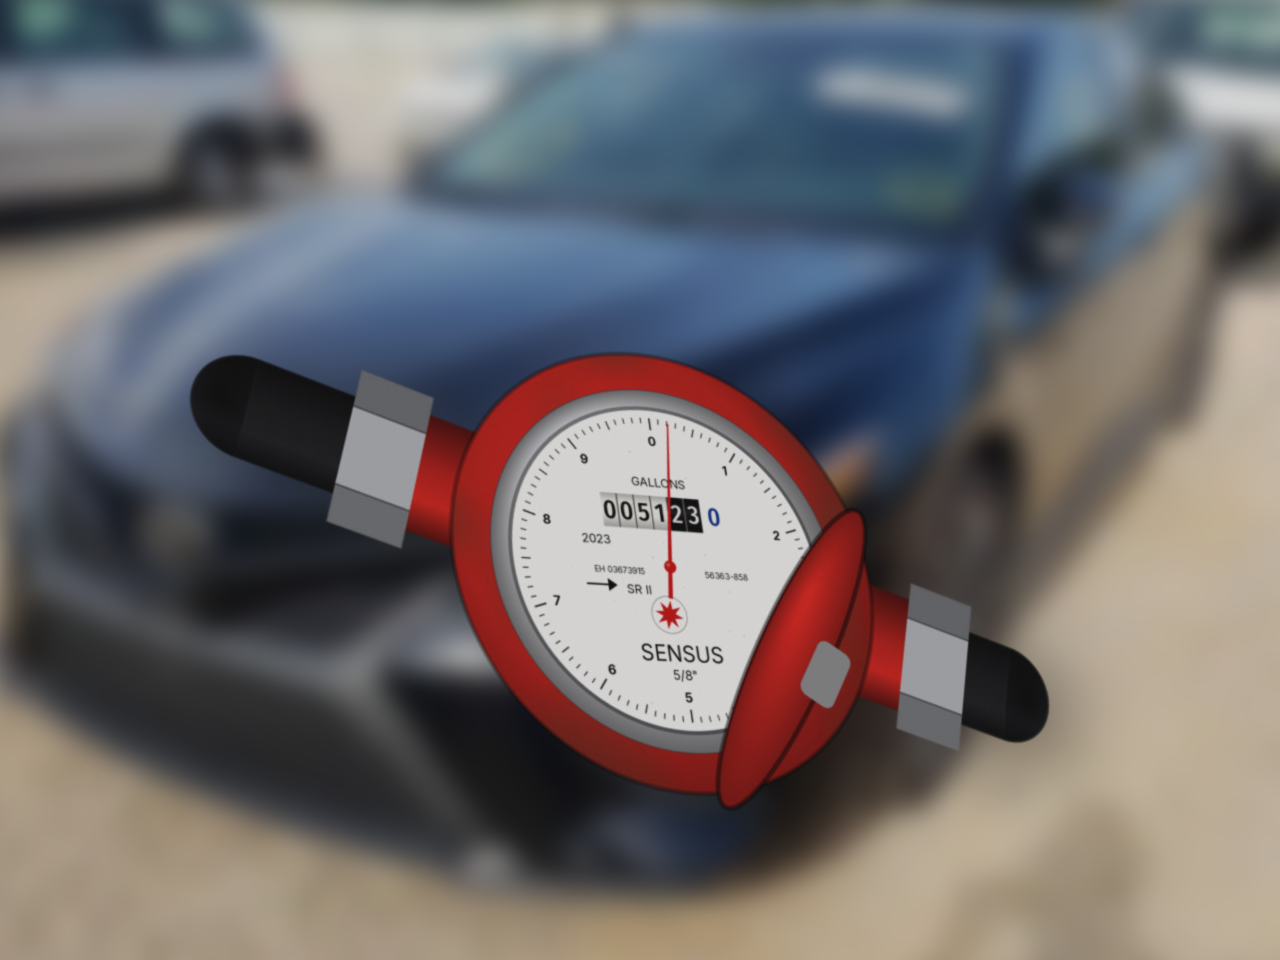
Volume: 51230.2 gal
